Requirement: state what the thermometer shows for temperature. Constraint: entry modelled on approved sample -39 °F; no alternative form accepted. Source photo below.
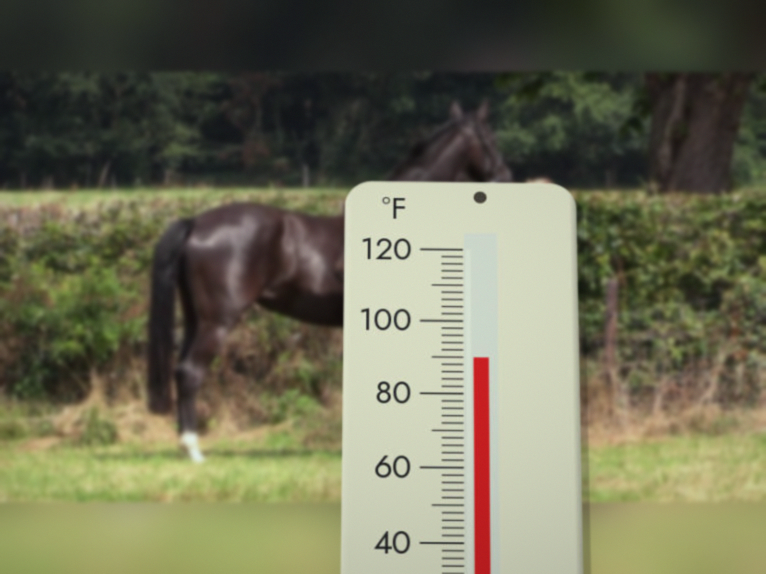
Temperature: 90 °F
